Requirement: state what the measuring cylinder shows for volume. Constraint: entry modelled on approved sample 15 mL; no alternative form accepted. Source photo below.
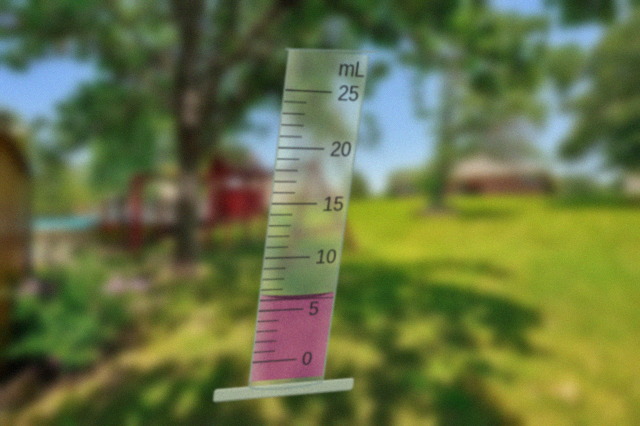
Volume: 6 mL
